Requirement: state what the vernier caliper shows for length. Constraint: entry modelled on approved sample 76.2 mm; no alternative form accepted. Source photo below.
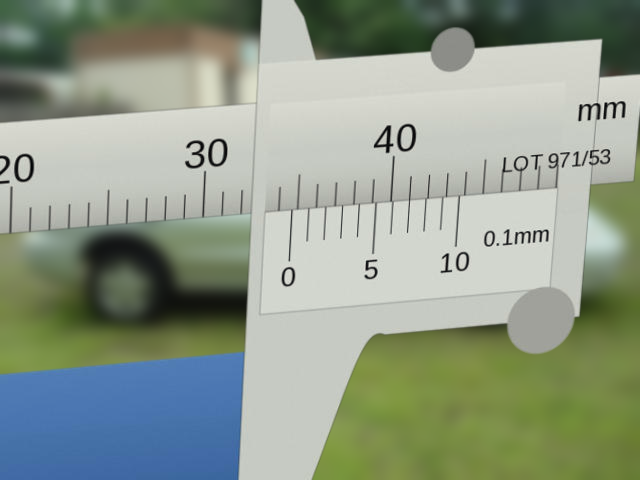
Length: 34.7 mm
